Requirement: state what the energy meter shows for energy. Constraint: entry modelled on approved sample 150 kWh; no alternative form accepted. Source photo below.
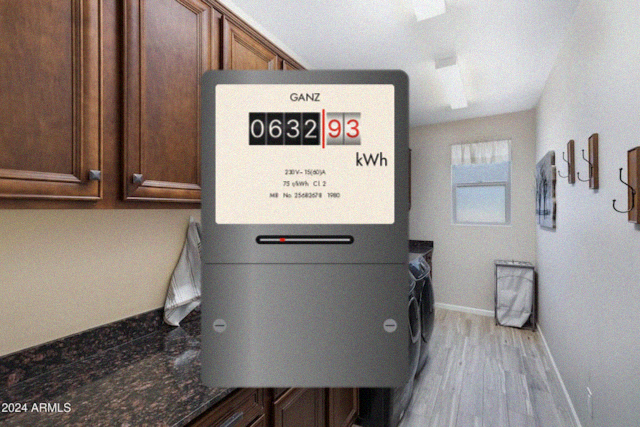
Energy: 632.93 kWh
